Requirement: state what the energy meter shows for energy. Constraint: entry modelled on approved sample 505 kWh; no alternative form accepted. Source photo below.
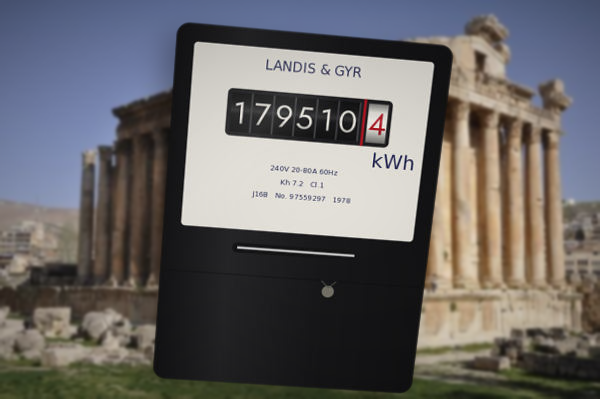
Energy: 179510.4 kWh
